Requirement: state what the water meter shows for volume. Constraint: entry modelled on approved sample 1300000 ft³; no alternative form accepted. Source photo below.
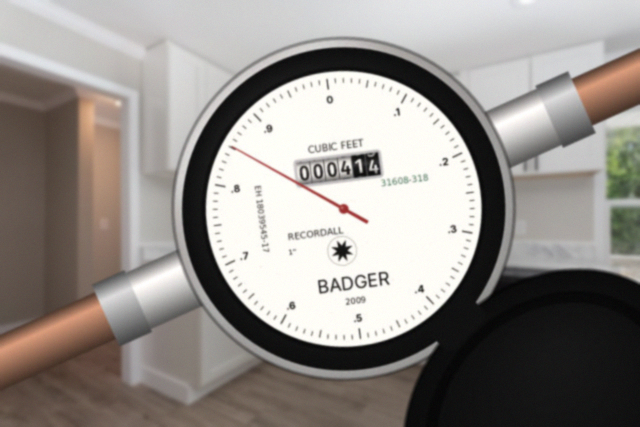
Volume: 413.85 ft³
